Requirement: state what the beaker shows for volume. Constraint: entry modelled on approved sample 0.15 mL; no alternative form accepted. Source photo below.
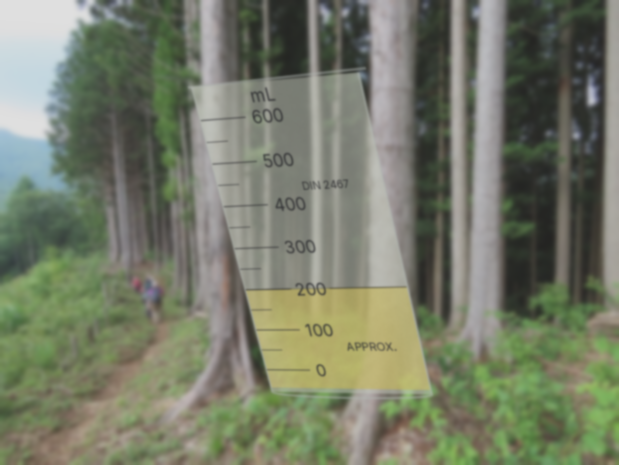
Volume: 200 mL
